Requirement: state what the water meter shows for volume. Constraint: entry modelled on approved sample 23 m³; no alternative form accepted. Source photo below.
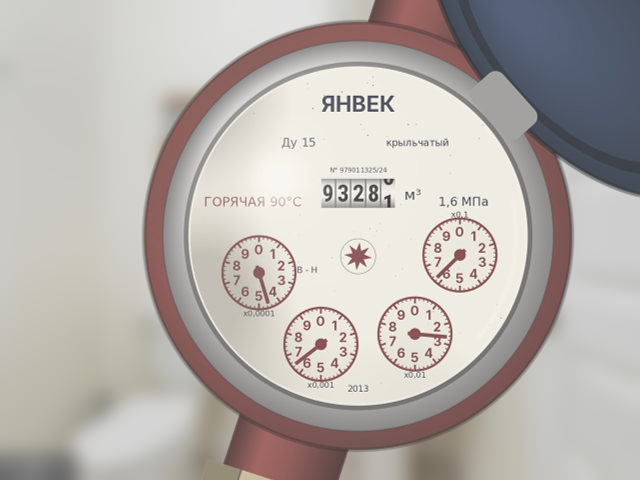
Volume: 93280.6264 m³
